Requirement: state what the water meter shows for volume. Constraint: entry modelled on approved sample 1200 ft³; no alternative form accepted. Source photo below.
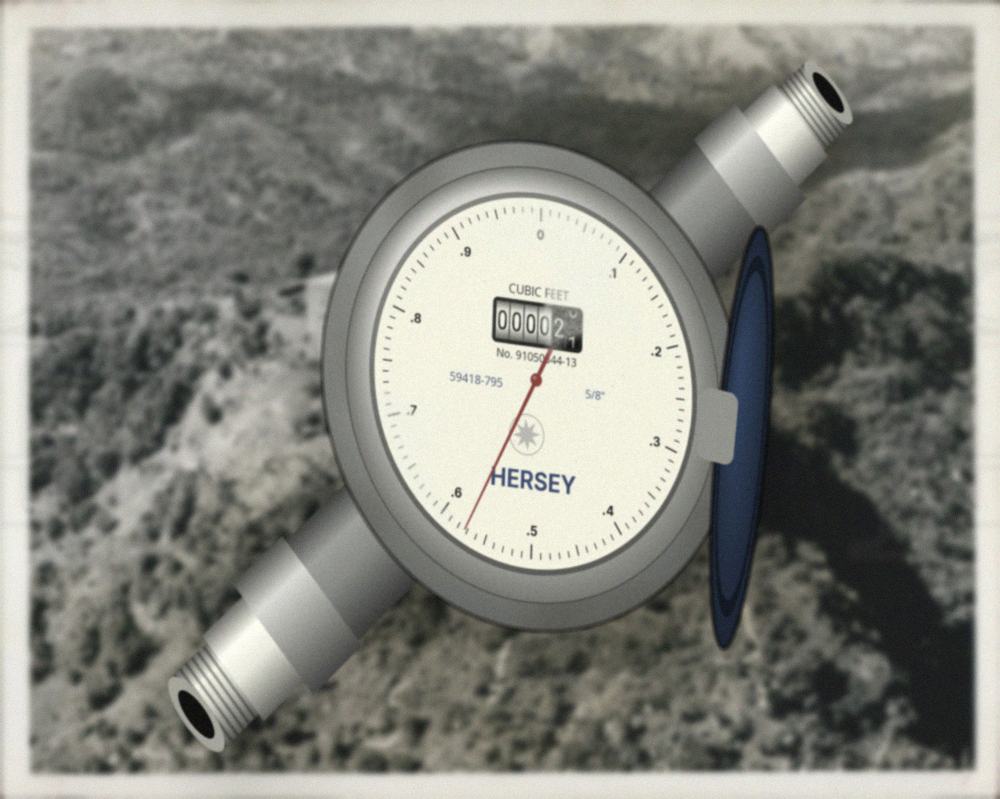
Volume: 20.57 ft³
